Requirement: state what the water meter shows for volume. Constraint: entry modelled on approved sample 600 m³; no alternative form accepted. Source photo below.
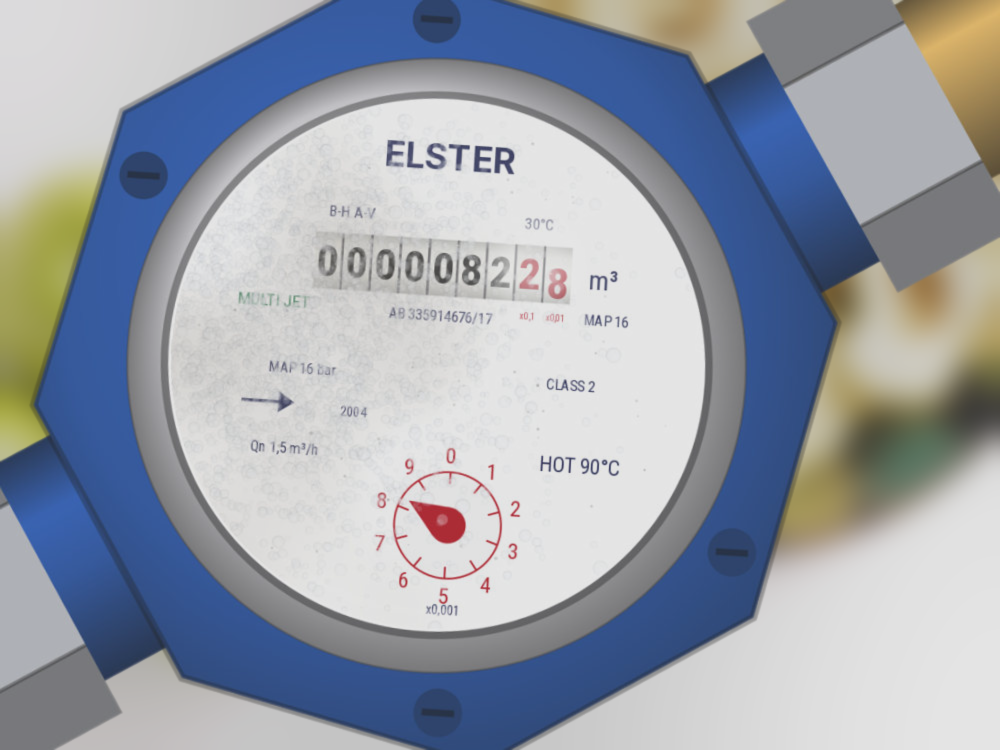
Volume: 82.278 m³
